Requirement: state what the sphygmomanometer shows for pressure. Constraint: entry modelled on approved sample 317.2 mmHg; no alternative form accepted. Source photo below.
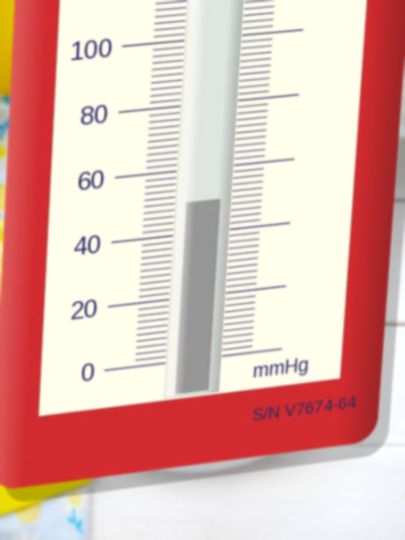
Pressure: 50 mmHg
